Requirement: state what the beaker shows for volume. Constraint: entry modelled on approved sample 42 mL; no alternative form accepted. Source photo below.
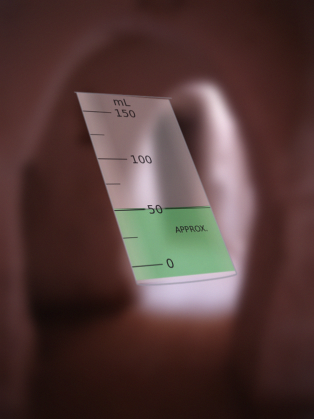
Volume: 50 mL
